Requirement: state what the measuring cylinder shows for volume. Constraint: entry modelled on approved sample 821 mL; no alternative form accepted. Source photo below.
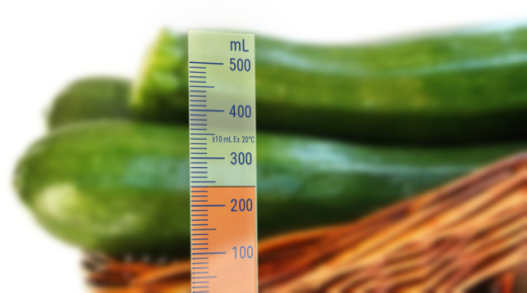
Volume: 240 mL
